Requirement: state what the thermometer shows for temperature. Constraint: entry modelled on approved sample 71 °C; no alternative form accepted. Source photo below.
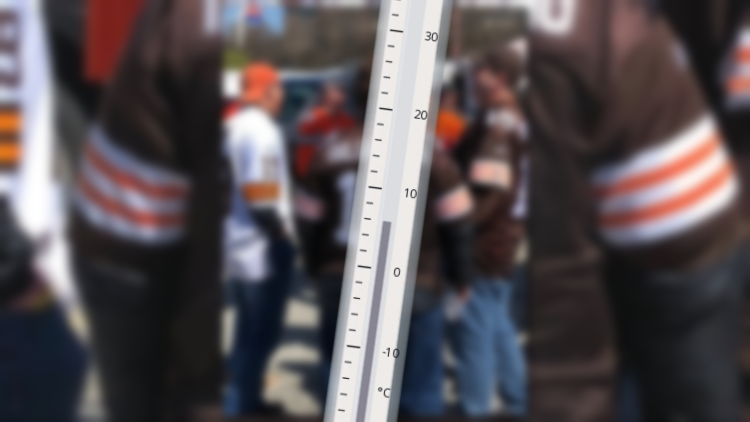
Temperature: 6 °C
